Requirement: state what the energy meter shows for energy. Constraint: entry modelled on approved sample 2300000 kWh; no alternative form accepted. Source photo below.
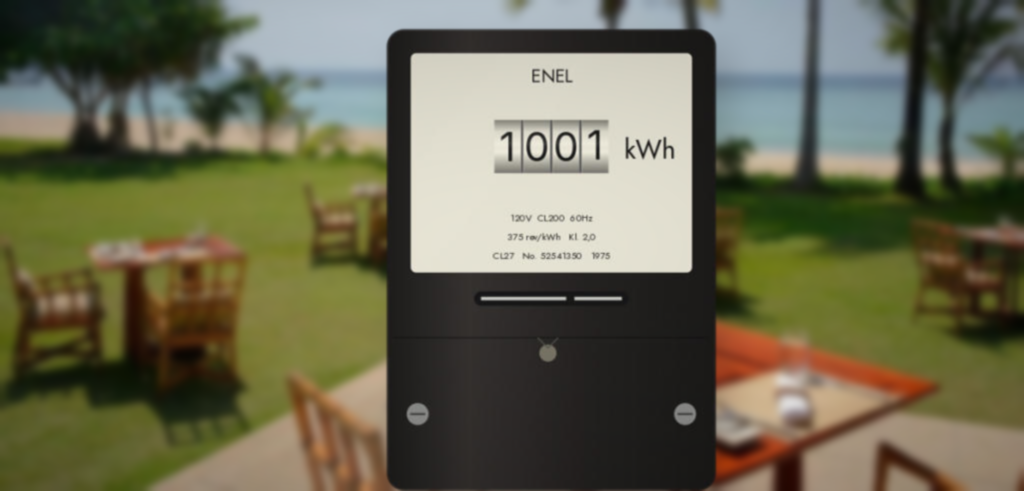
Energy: 1001 kWh
